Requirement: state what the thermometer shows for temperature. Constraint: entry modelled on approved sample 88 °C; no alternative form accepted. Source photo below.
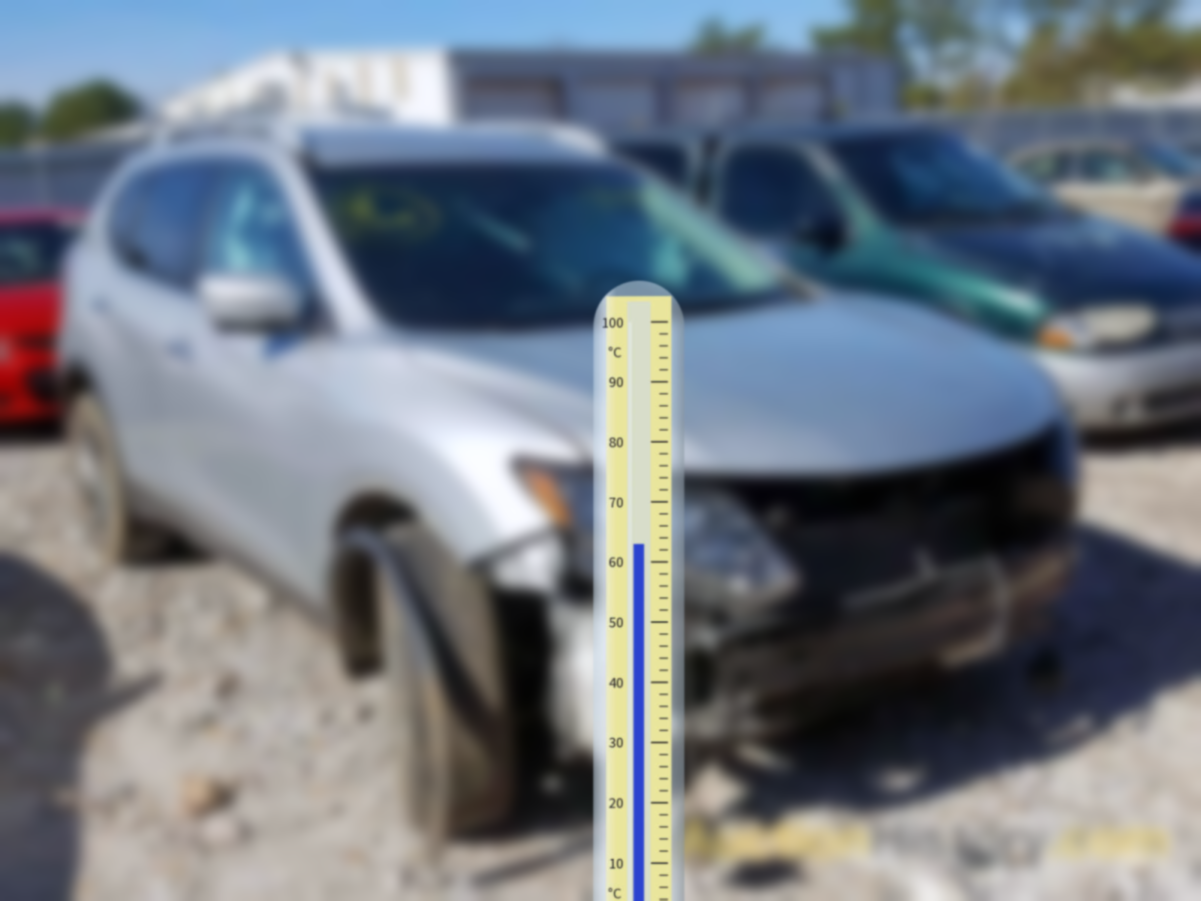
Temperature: 63 °C
